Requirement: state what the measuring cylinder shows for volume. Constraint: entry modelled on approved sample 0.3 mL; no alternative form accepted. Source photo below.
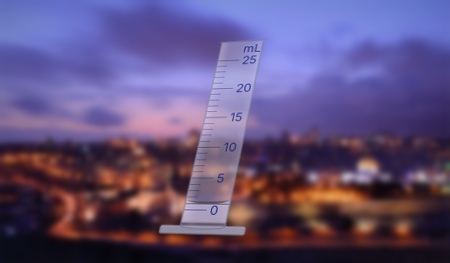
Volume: 1 mL
